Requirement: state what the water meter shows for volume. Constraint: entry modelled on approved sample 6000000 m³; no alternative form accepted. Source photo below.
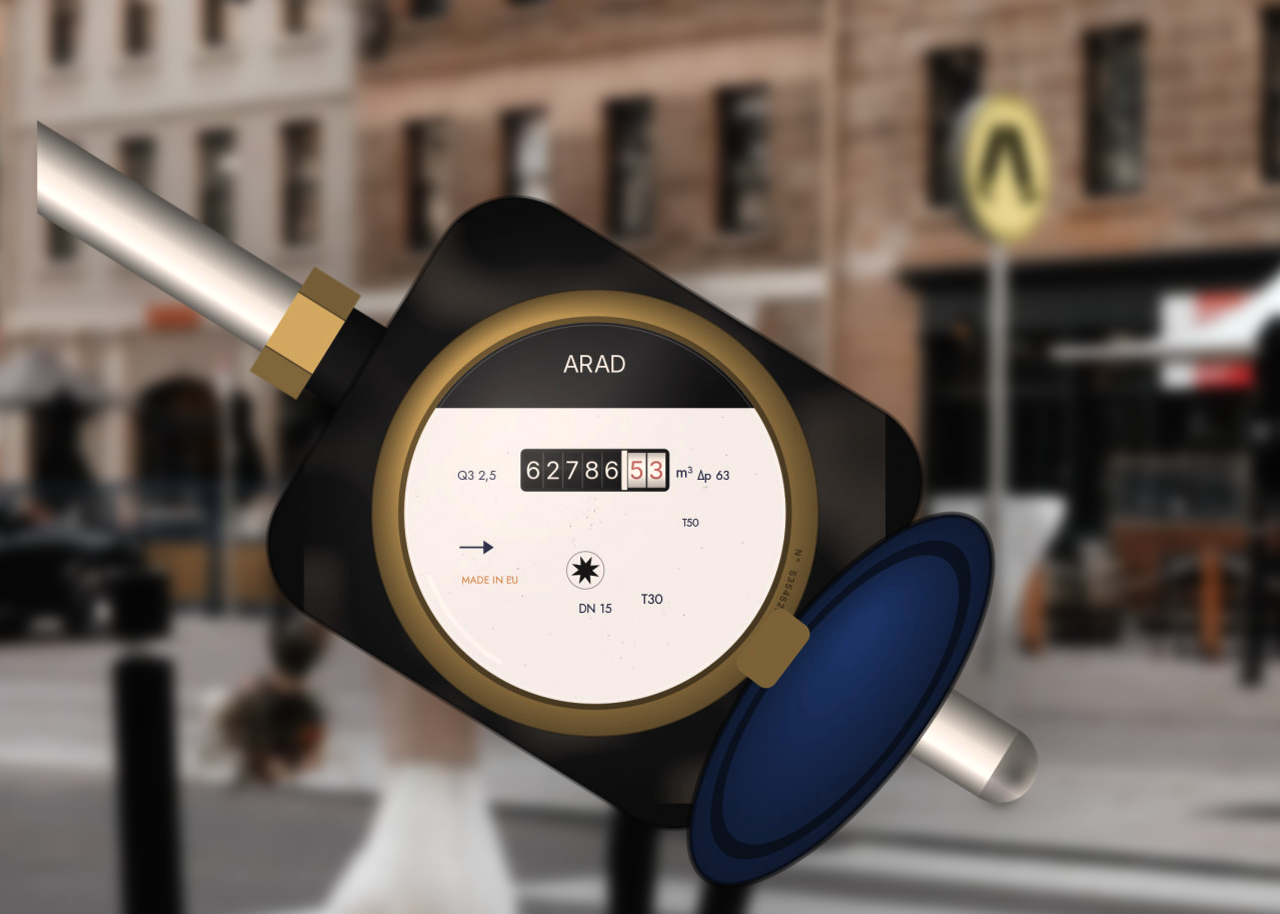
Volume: 62786.53 m³
